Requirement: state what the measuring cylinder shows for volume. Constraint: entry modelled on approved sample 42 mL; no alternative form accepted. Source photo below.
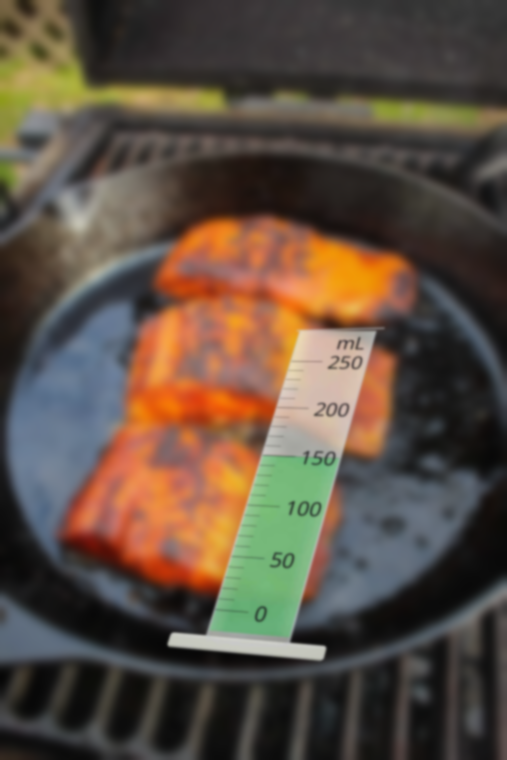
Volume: 150 mL
